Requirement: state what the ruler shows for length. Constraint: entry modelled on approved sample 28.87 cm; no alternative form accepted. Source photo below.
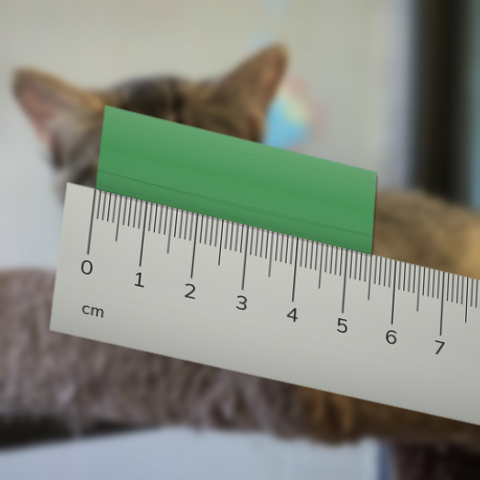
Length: 5.5 cm
